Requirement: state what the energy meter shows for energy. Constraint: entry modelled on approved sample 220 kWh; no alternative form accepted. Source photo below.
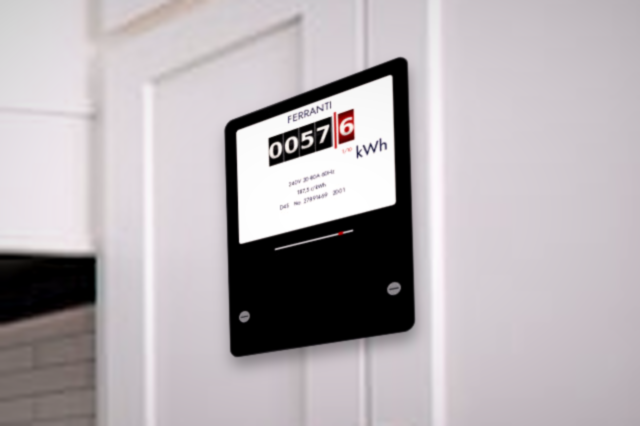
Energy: 57.6 kWh
